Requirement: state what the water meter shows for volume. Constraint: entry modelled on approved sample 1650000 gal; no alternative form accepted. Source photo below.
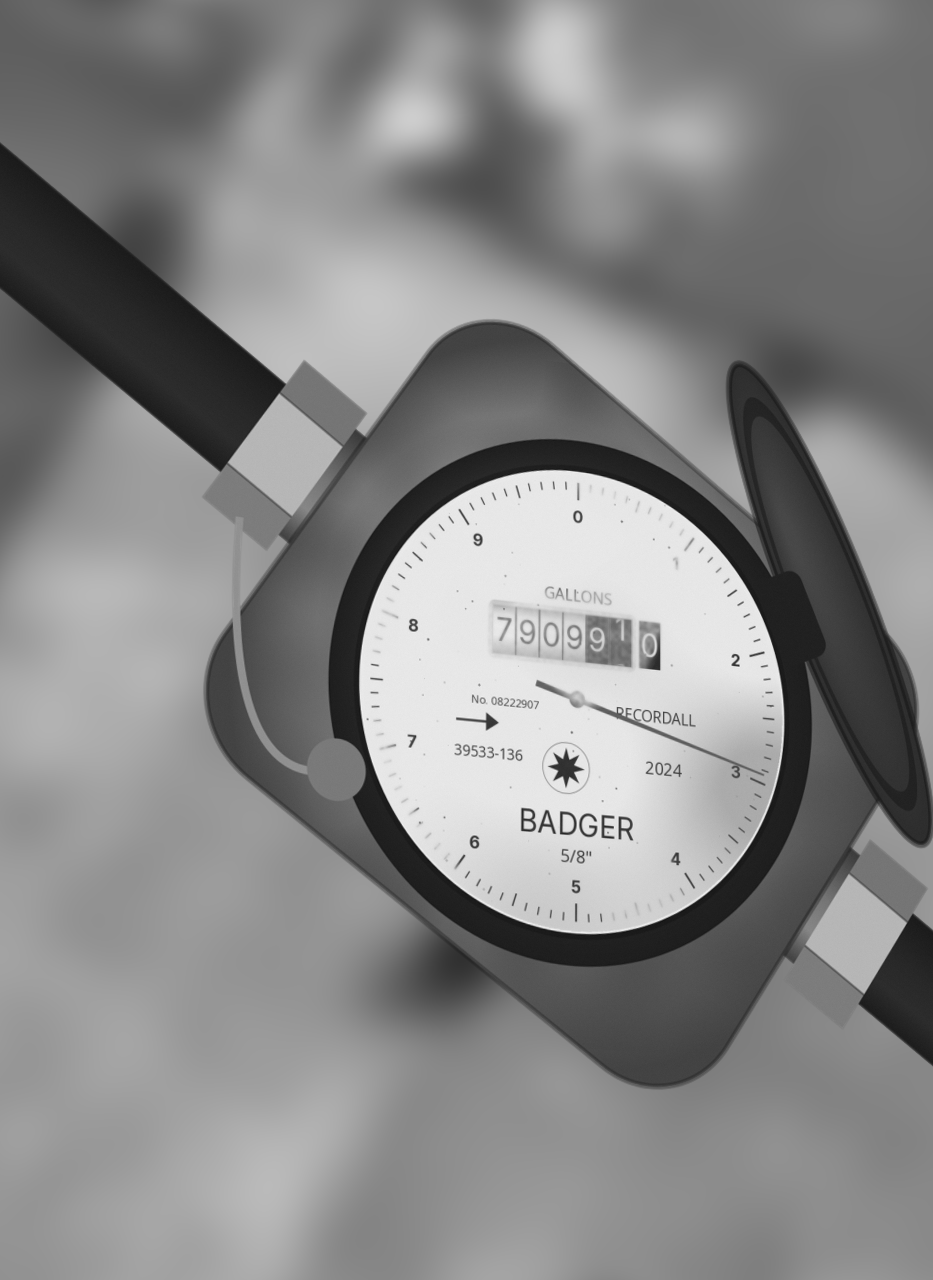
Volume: 7909912.9 gal
